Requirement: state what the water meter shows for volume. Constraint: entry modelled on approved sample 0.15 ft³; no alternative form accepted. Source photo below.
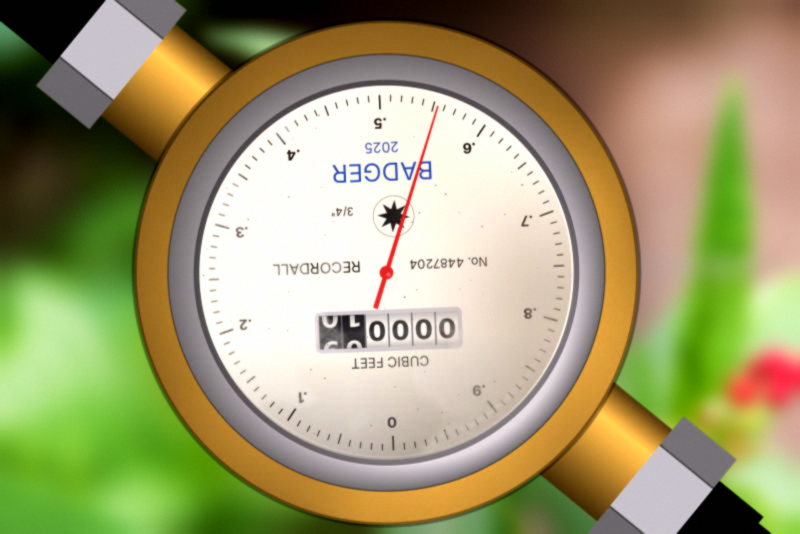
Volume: 9.55 ft³
